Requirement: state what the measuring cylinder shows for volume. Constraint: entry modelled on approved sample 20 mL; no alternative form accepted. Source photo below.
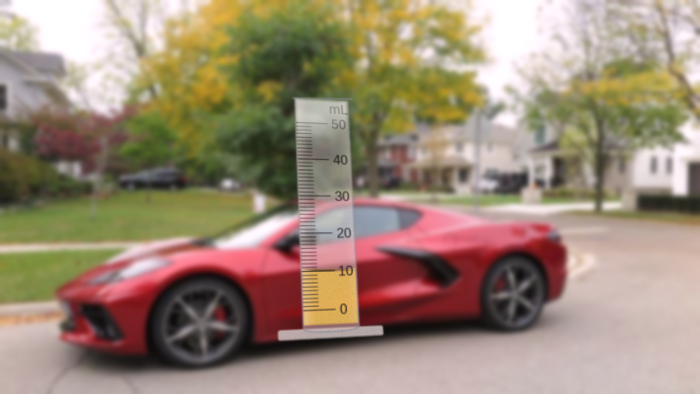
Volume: 10 mL
